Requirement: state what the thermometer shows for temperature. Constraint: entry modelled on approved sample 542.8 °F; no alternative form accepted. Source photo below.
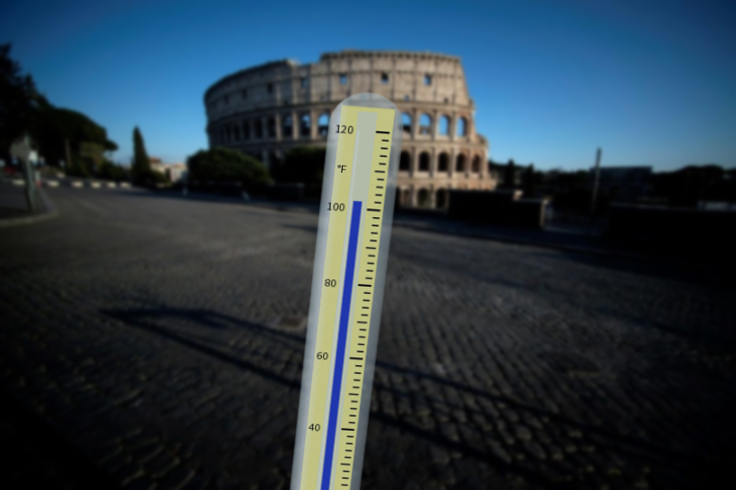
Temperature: 102 °F
